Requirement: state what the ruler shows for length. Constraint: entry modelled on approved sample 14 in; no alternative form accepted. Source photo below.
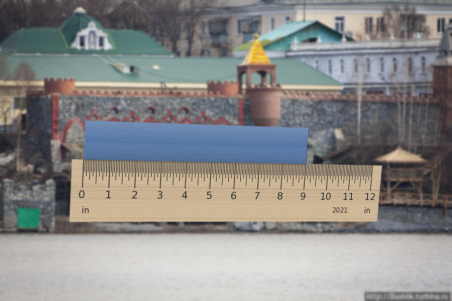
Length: 9 in
